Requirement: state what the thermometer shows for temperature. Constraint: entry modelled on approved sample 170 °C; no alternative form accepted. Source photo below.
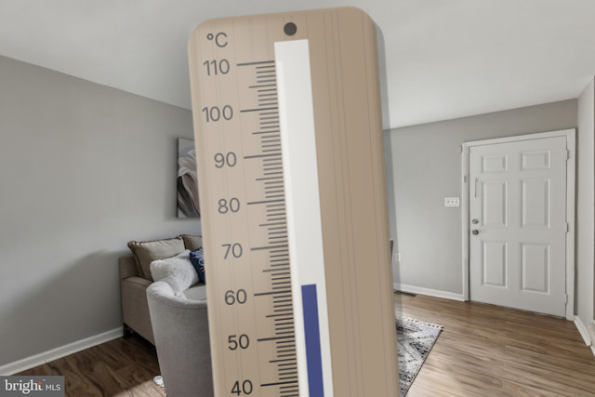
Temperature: 61 °C
